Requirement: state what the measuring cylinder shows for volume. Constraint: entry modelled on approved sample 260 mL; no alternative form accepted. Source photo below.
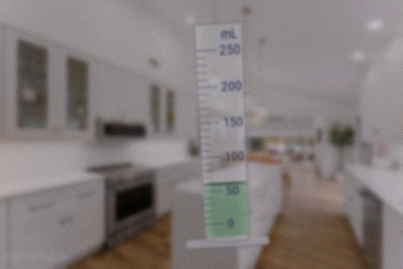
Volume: 60 mL
